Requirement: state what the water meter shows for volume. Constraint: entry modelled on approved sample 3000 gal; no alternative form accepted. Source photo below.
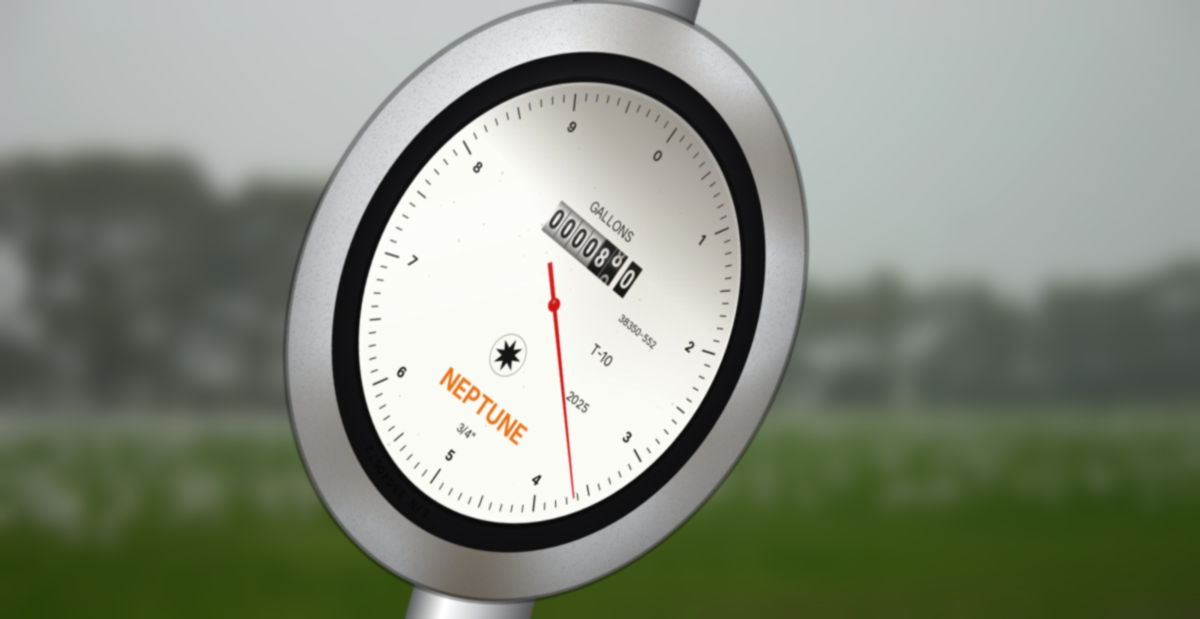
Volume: 883.6 gal
